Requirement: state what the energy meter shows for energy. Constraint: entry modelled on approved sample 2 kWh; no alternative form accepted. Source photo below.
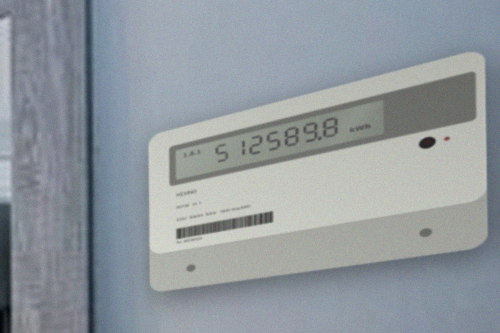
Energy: 512589.8 kWh
